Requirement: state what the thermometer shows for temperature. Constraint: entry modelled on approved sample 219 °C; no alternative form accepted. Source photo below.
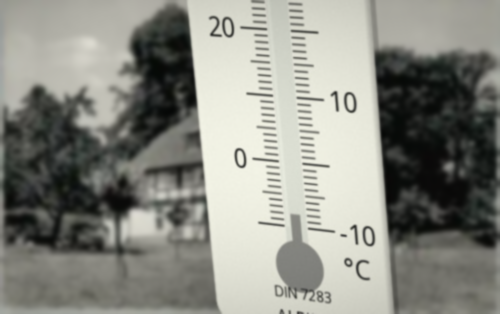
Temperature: -8 °C
